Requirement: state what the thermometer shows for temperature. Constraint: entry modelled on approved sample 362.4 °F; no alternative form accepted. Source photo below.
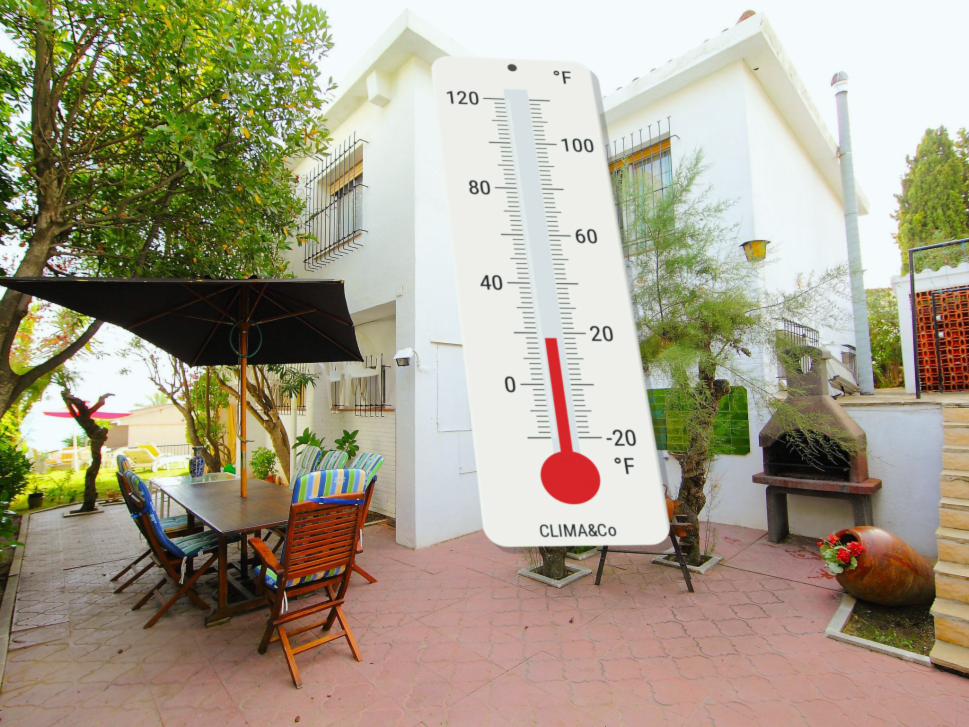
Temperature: 18 °F
